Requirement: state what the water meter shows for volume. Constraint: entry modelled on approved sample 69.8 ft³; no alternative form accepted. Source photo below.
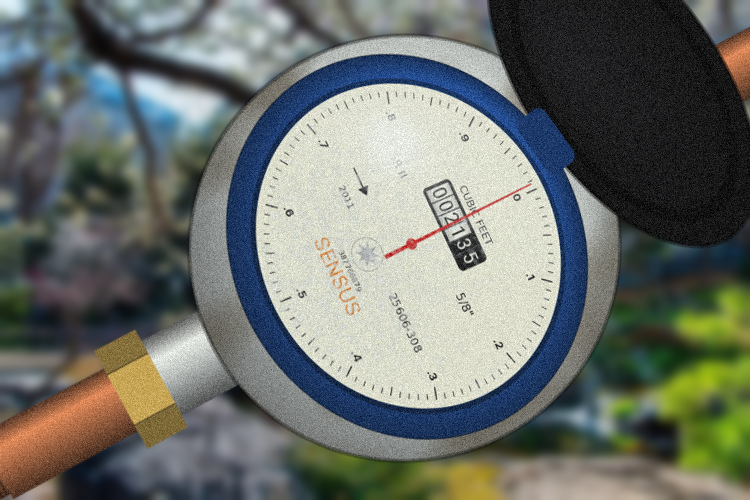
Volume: 2134.99 ft³
